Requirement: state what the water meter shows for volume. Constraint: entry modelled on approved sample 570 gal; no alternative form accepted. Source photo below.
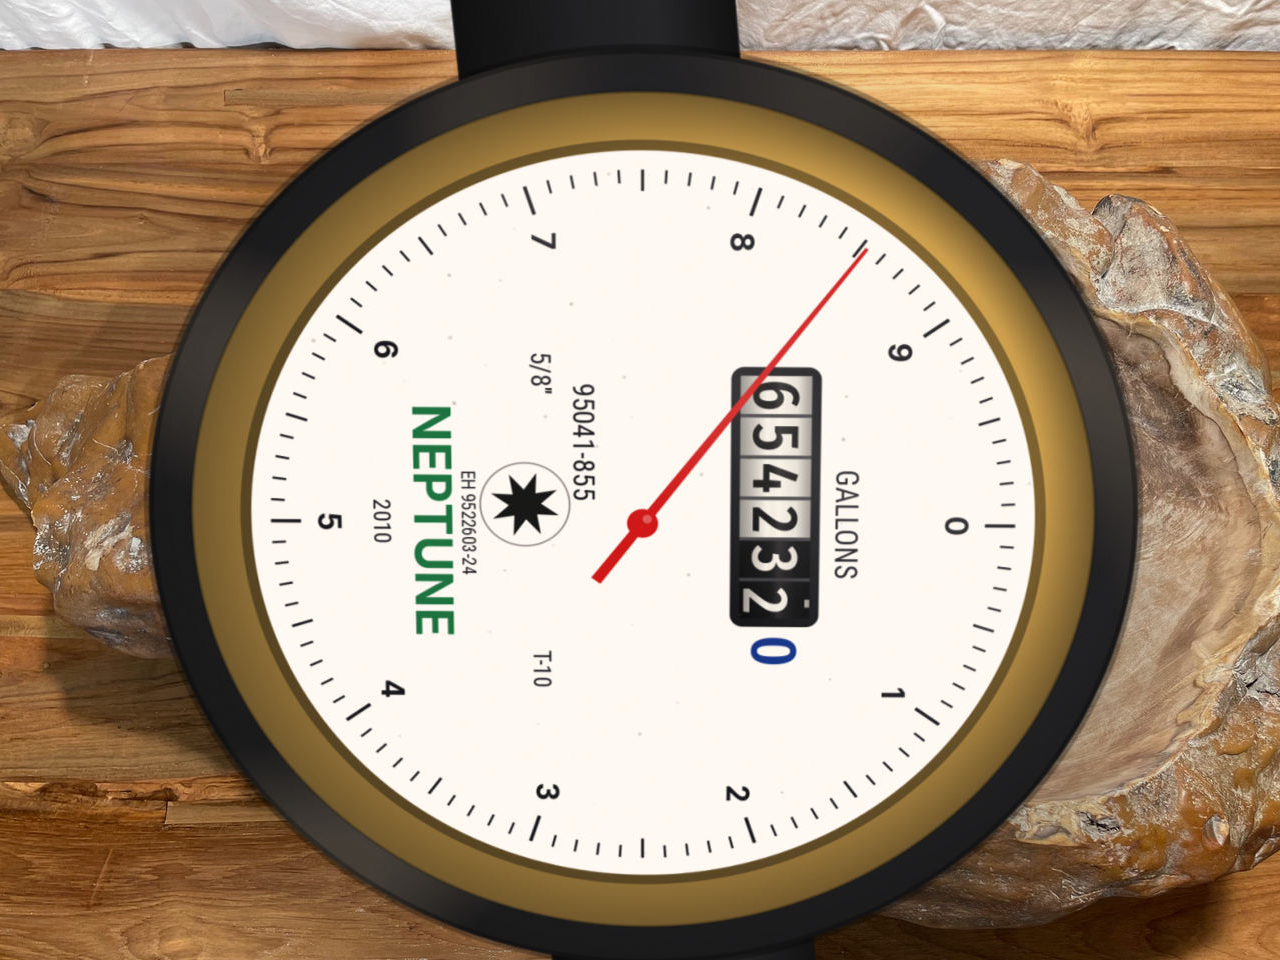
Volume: 6542318.5 gal
